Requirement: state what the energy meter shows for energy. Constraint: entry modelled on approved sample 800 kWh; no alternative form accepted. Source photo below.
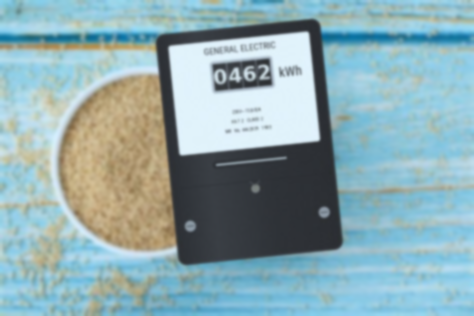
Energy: 462 kWh
